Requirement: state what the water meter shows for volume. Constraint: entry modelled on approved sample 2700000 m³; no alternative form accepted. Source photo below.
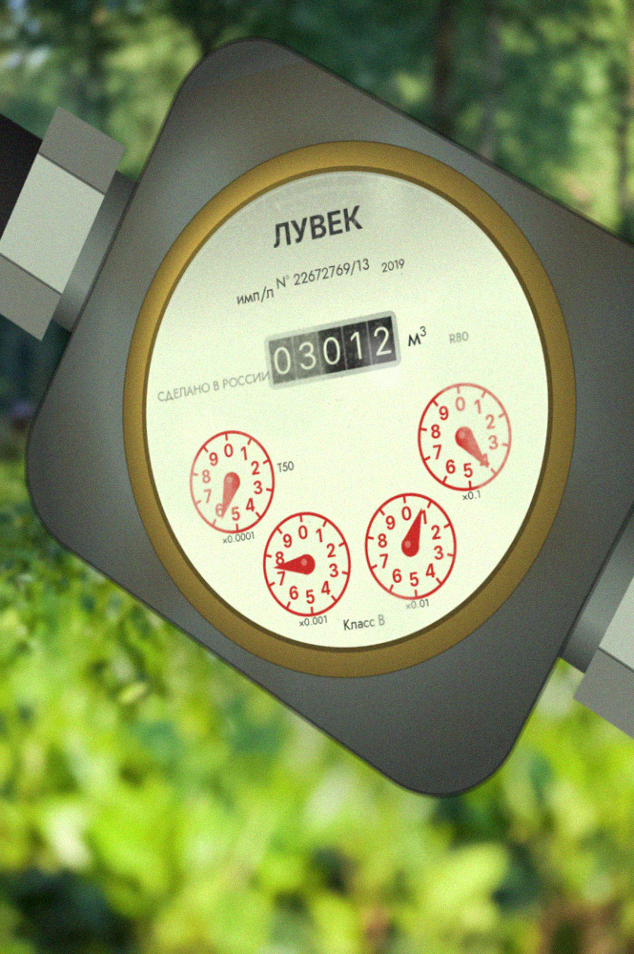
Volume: 3012.4075 m³
